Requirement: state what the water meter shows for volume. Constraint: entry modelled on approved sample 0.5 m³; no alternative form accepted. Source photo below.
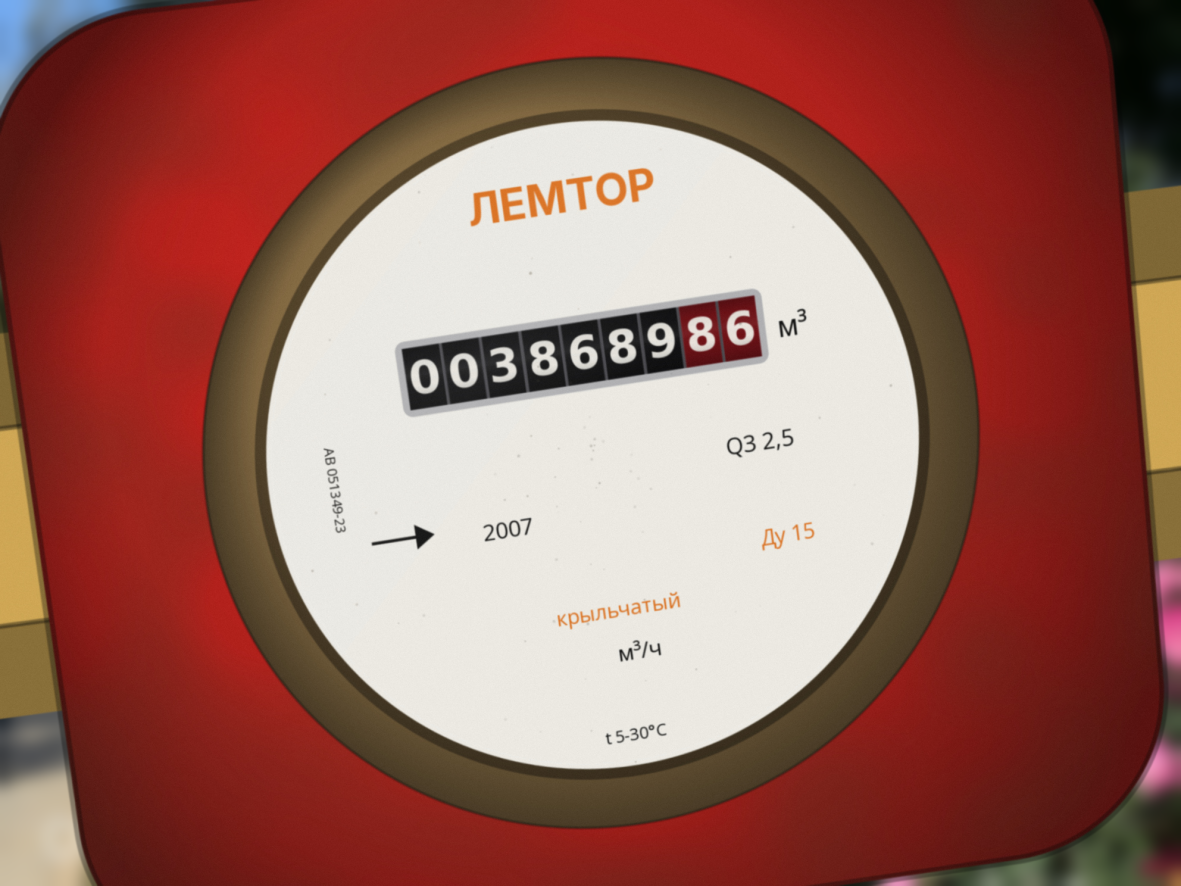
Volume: 38689.86 m³
